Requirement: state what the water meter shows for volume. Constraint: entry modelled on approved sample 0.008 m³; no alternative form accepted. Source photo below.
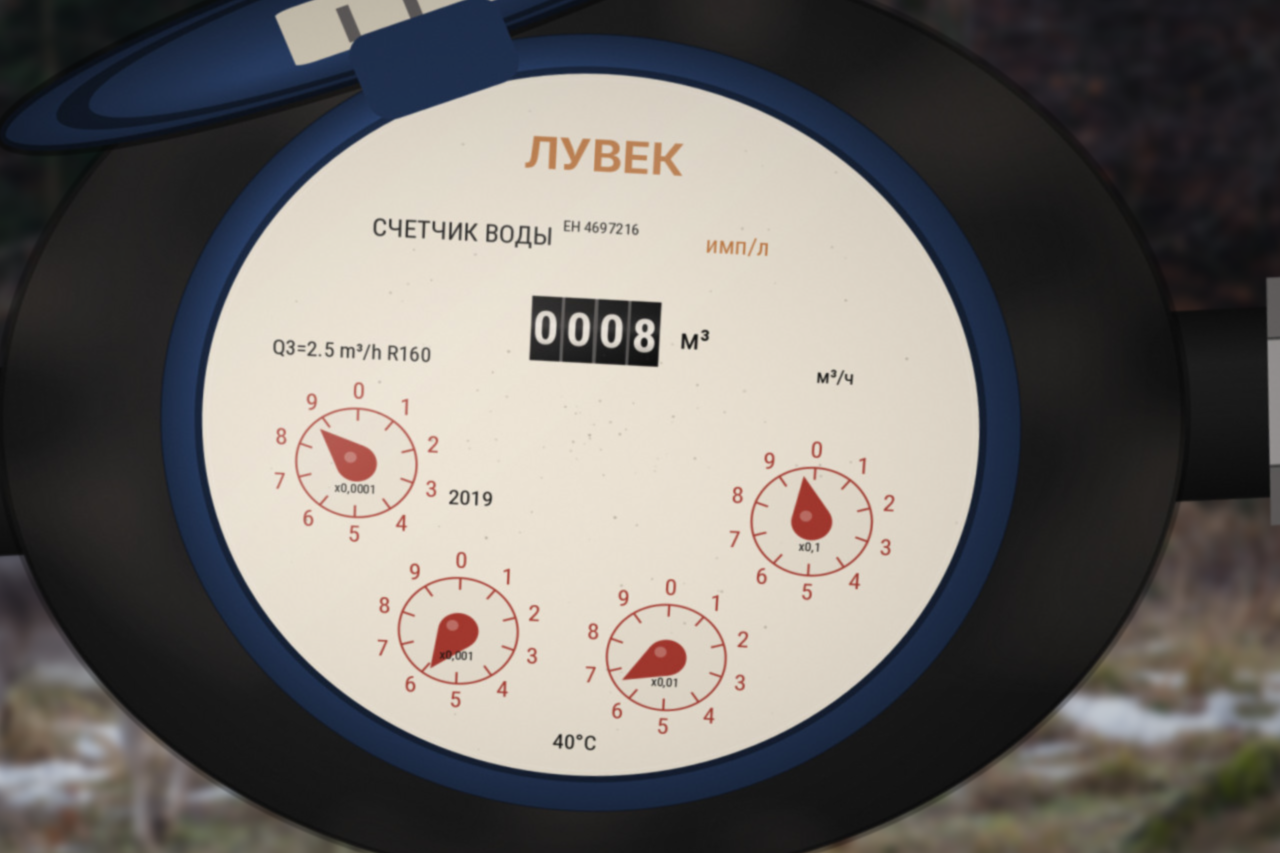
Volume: 7.9658 m³
